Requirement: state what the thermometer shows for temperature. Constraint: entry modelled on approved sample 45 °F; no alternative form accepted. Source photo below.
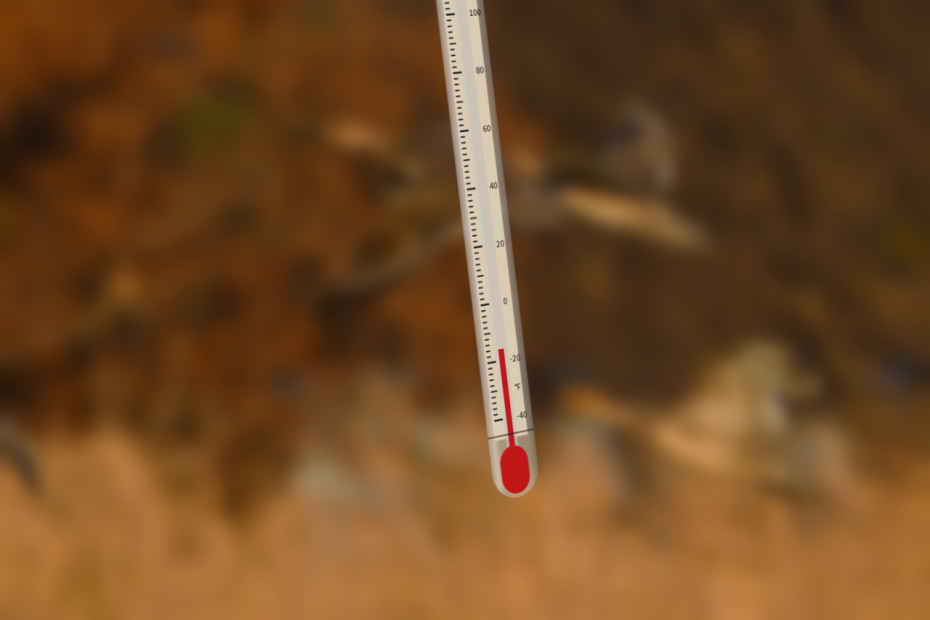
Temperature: -16 °F
